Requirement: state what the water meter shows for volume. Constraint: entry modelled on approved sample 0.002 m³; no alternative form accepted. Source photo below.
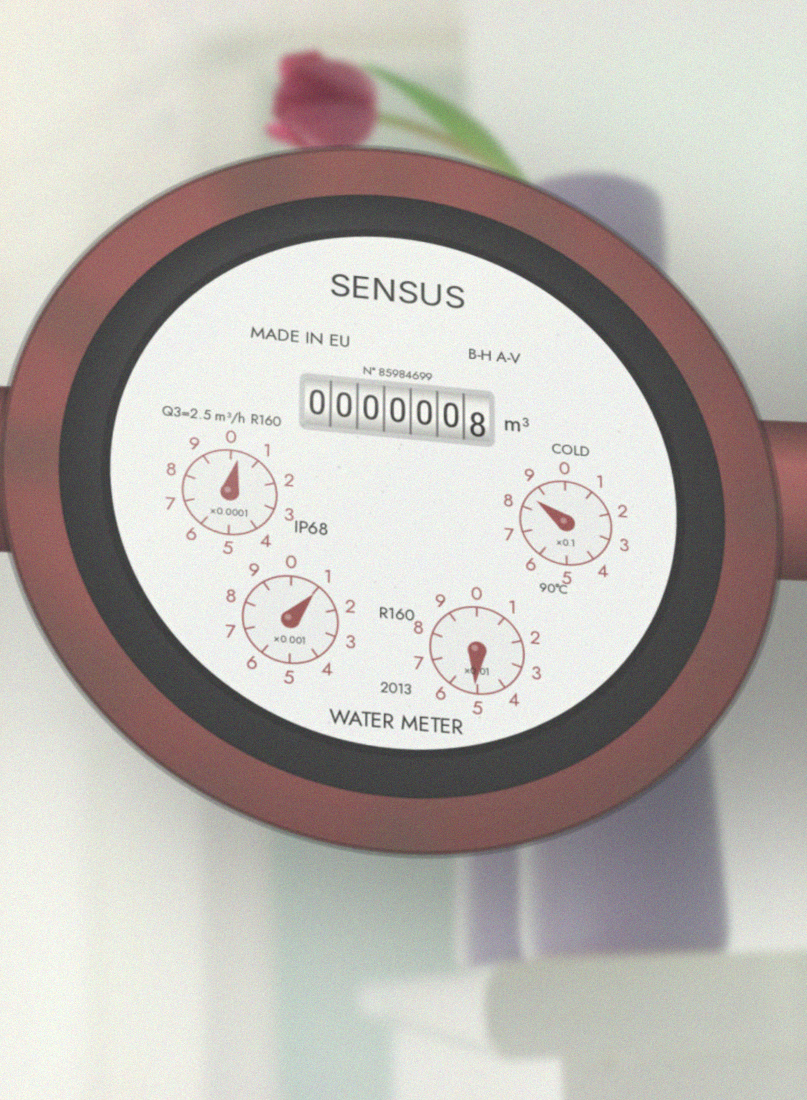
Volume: 7.8510 m³
